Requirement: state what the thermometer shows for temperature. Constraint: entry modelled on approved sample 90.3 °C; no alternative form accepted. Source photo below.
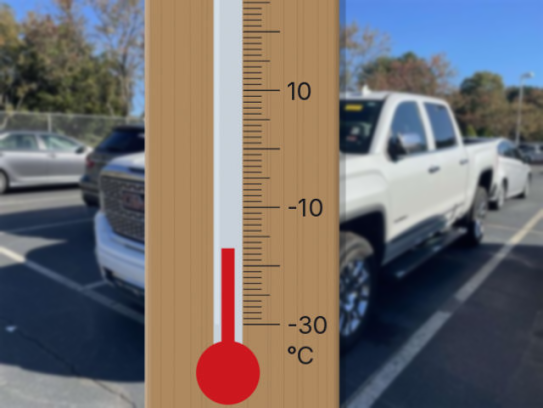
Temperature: -17 °C
